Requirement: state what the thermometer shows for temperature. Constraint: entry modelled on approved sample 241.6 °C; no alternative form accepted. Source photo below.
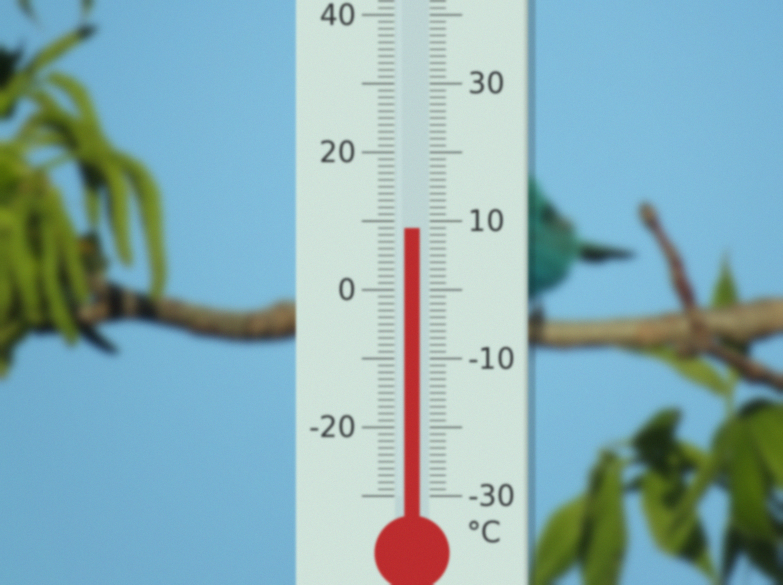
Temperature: 9 °C
